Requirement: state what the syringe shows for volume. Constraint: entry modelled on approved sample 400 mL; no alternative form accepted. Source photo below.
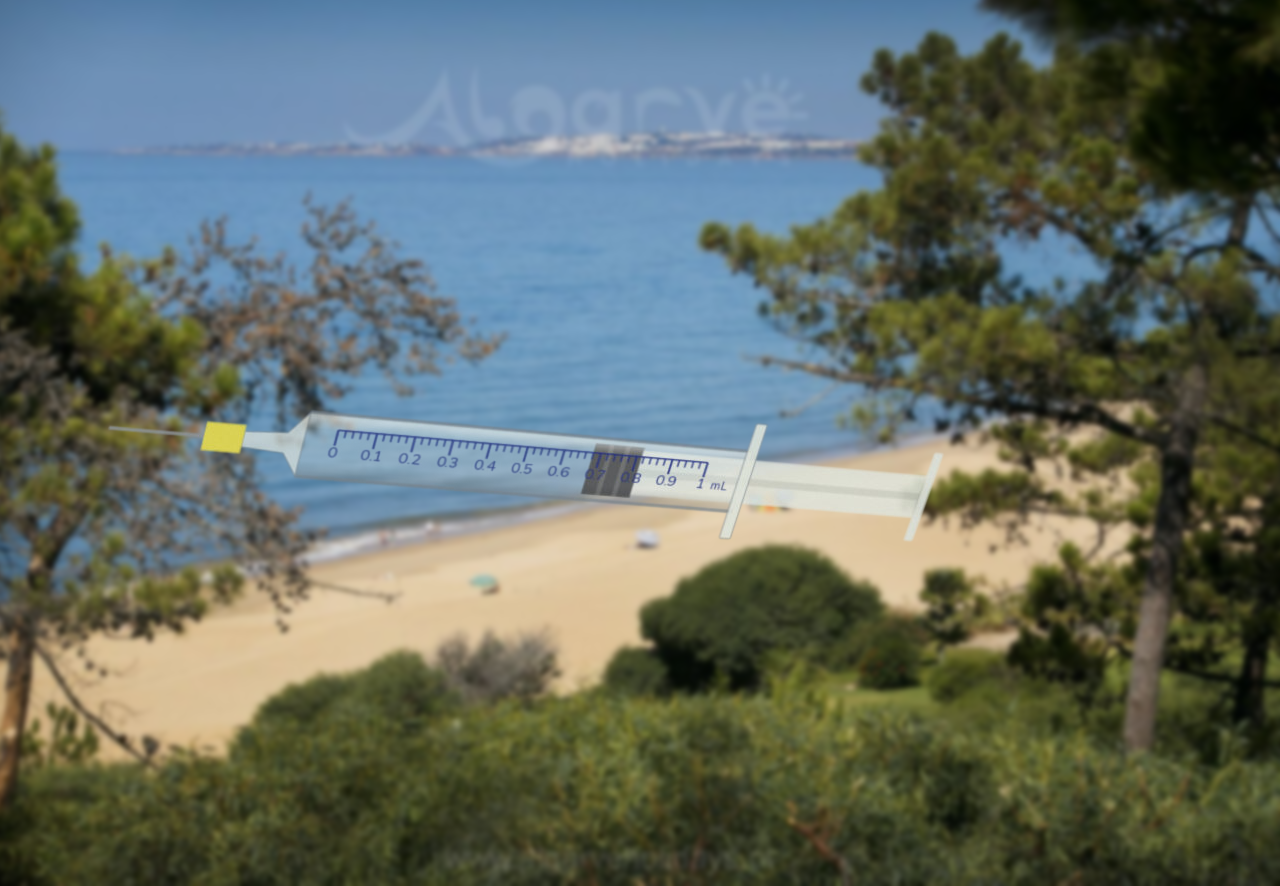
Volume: 0.68 mL
